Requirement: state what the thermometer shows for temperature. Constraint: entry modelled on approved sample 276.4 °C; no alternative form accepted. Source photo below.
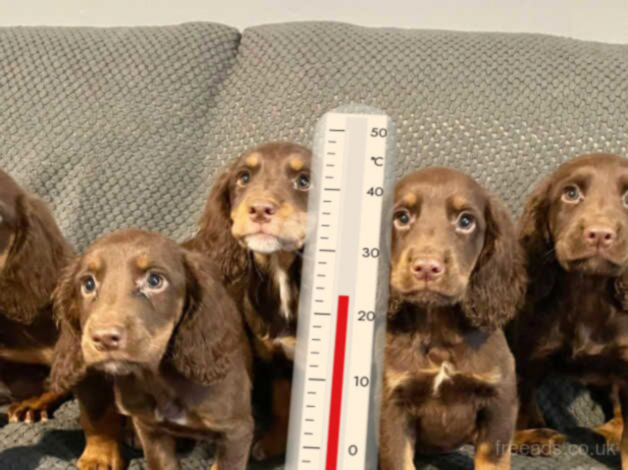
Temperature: 23 °C
